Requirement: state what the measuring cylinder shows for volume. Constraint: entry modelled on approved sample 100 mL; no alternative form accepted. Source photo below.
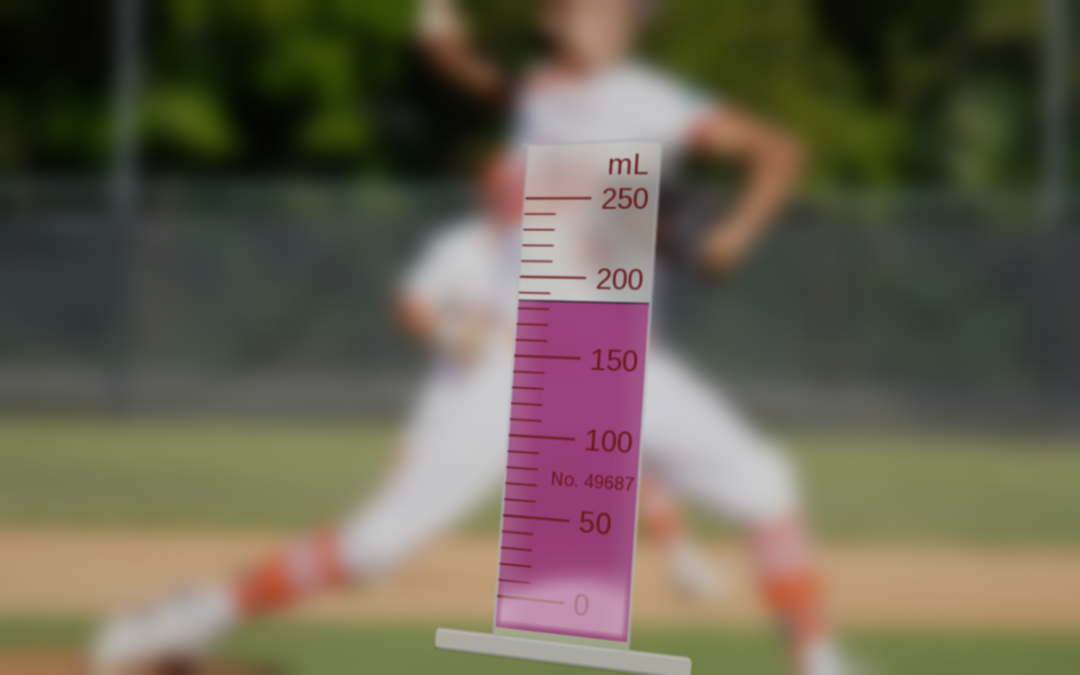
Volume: 185 mL
